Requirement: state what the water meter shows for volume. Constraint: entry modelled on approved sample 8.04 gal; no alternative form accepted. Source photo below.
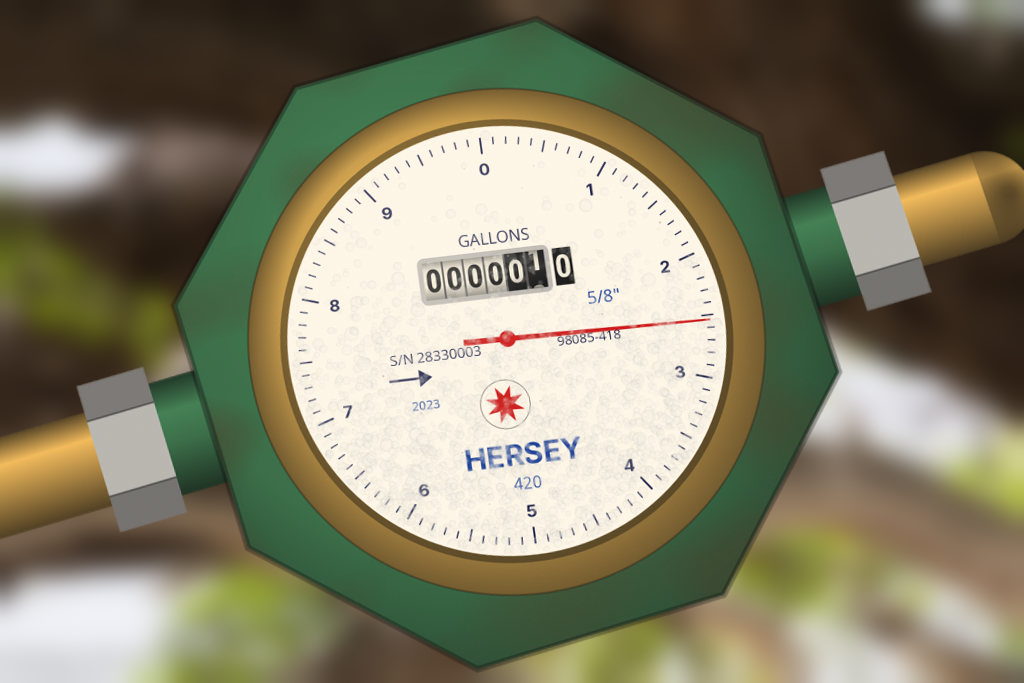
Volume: 12.5 gal
